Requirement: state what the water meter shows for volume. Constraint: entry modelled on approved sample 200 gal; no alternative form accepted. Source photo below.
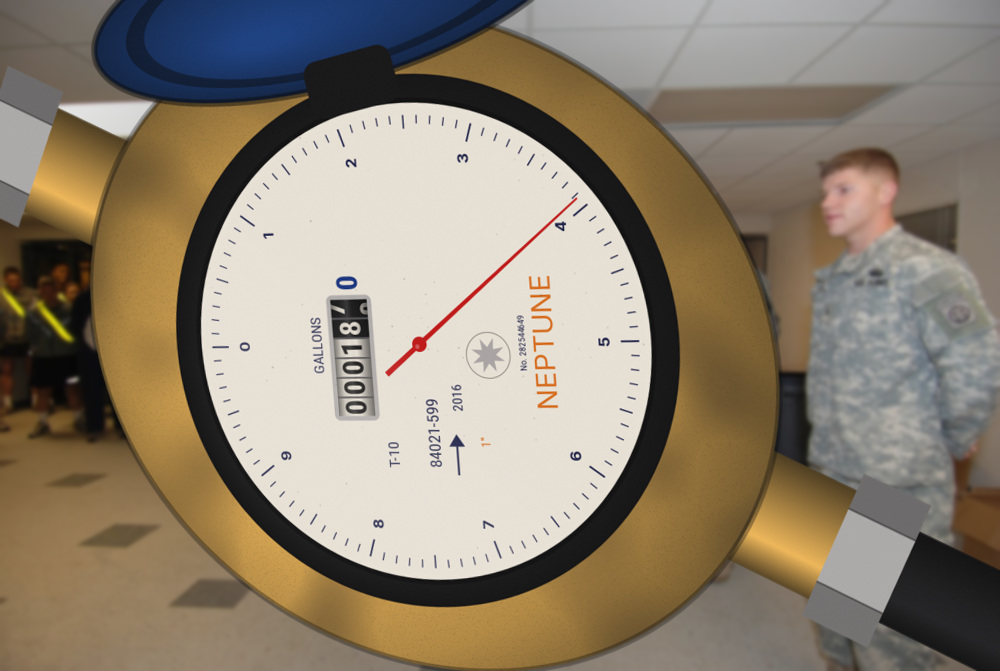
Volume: 1873.9 gal
